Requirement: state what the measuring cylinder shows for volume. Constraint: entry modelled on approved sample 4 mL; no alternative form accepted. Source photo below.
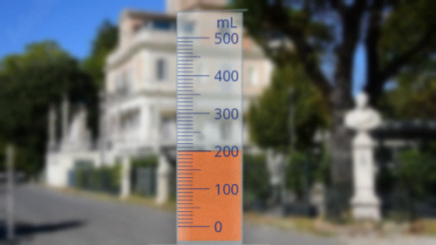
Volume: 200 mL
